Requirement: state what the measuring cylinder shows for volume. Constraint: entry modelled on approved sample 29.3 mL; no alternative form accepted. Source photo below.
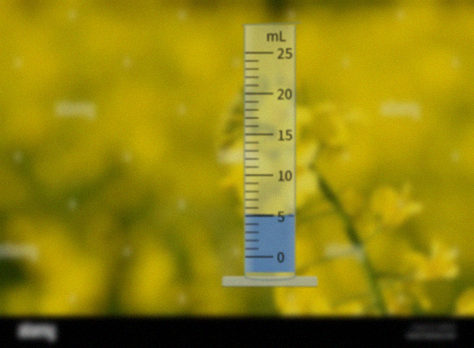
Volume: 5 mL
